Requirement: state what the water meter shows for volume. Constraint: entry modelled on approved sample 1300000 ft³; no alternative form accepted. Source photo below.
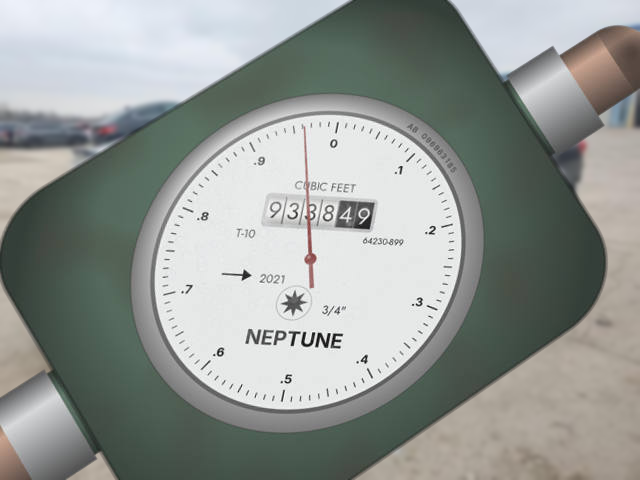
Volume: 933848.96 ft³
